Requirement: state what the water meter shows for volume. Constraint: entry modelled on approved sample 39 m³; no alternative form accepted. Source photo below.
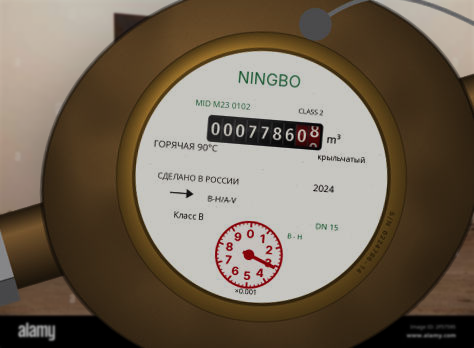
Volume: 7786.083 m³
